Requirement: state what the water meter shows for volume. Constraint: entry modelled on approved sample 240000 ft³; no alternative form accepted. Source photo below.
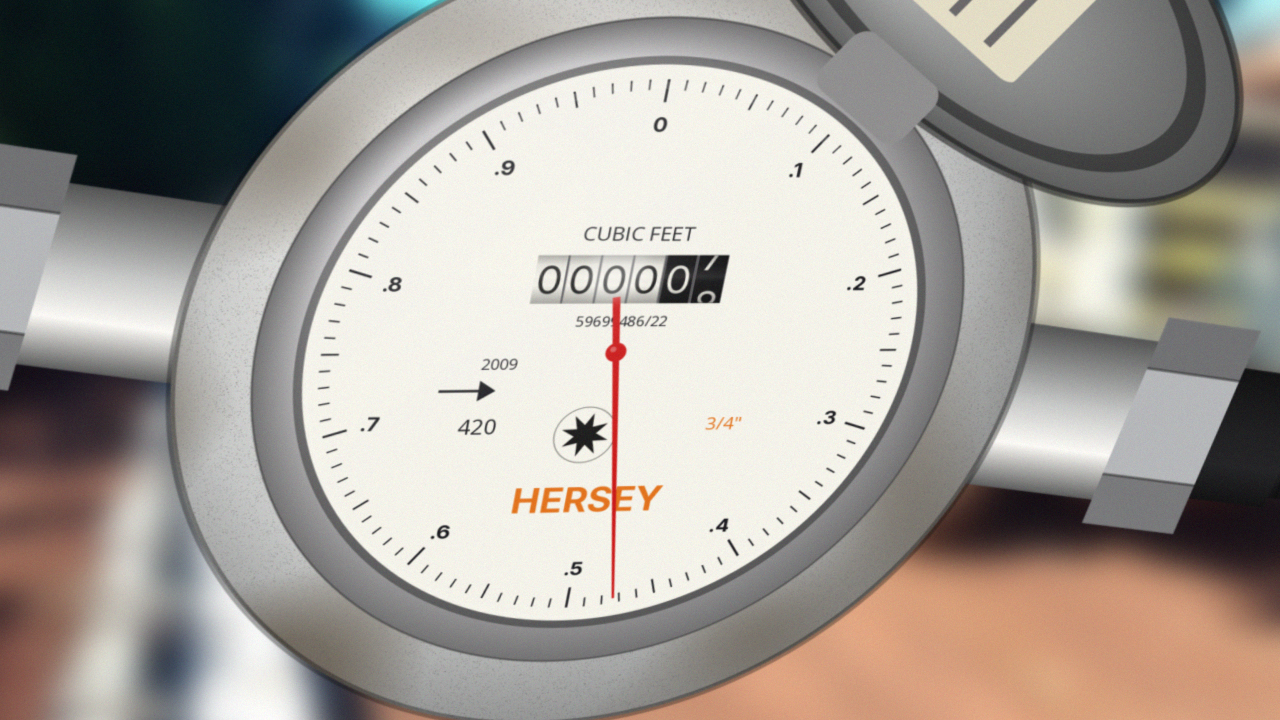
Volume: 7.47 ft³
